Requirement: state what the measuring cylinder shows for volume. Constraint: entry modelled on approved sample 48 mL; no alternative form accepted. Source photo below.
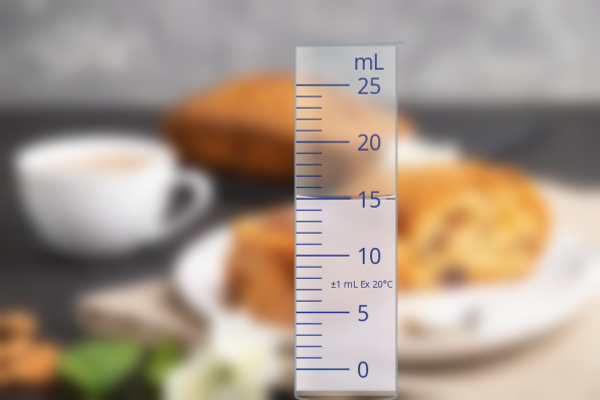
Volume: 15 mL
